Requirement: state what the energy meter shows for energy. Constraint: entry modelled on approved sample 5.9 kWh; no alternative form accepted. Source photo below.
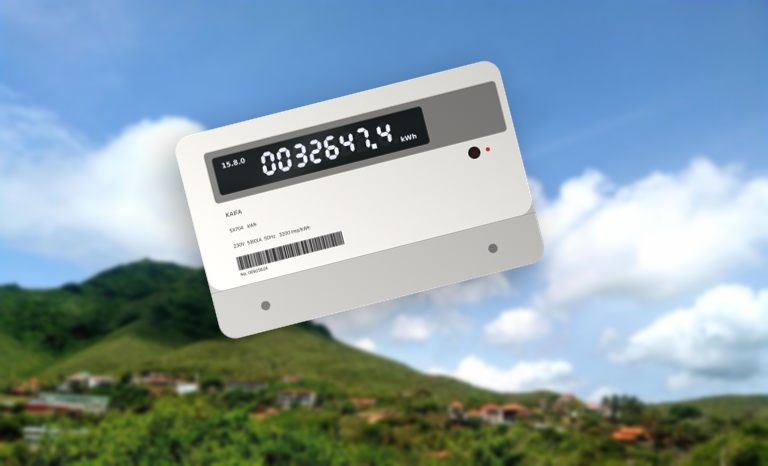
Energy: 32647.4 kWh
